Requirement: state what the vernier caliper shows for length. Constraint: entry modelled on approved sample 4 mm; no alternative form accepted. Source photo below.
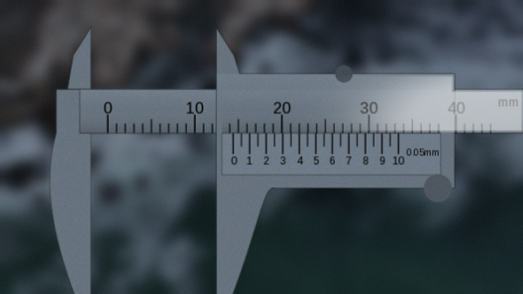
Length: 14.4 mm
